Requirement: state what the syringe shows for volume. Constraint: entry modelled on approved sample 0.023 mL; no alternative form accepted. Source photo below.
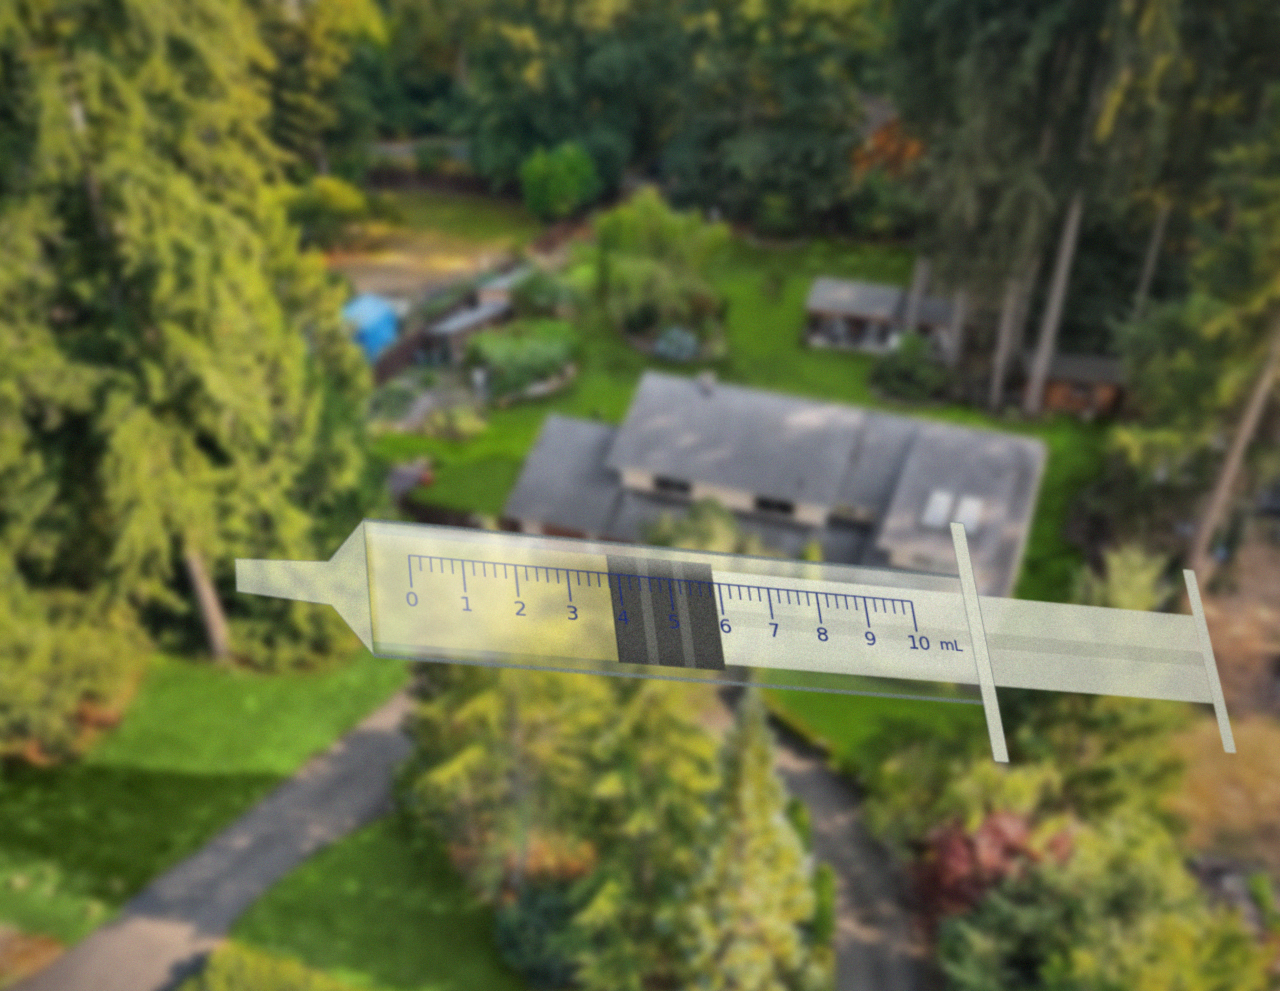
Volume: 3.8 mL
